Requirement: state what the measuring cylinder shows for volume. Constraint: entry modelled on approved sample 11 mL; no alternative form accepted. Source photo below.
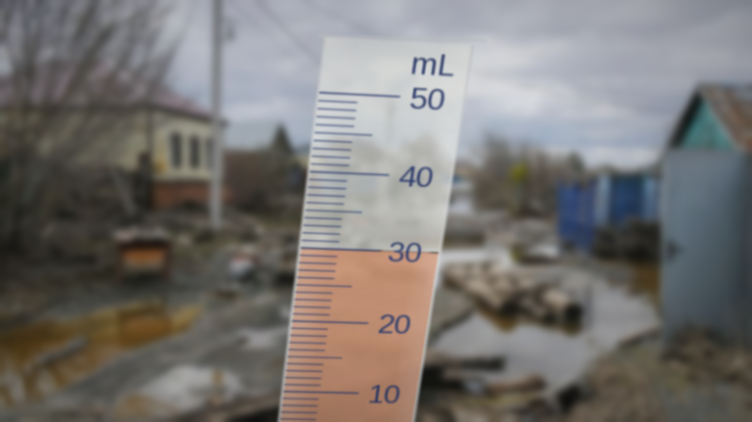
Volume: 30 mL
